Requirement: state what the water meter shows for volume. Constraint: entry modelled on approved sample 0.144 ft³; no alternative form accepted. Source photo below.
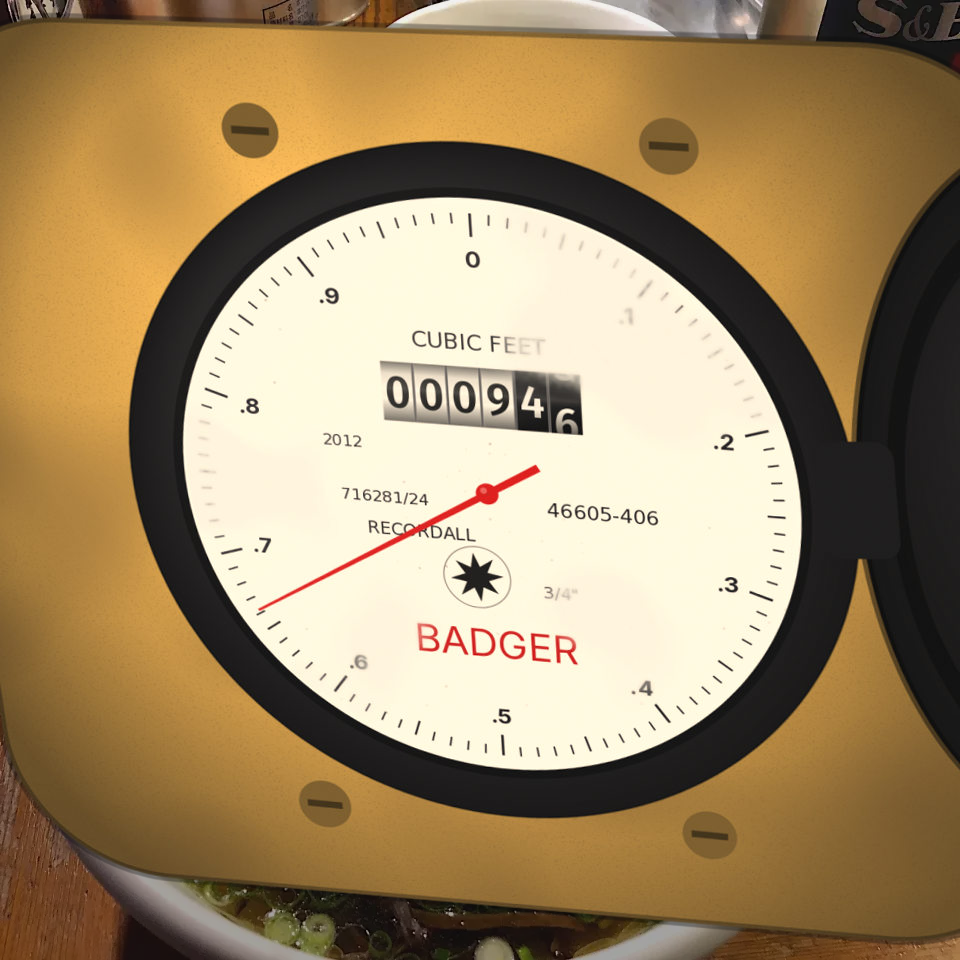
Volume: 945.66 ft³
